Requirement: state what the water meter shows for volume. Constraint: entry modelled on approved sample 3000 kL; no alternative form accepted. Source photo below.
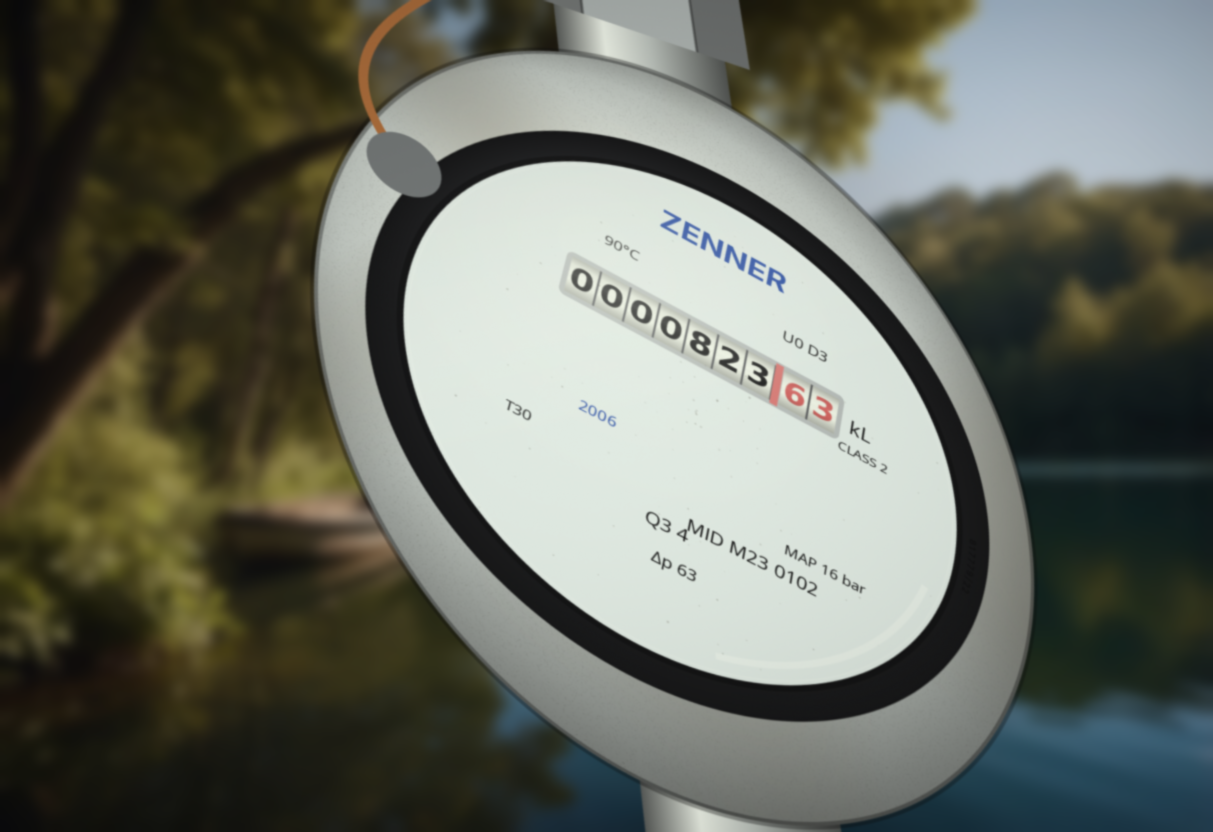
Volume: 823.63 kL
